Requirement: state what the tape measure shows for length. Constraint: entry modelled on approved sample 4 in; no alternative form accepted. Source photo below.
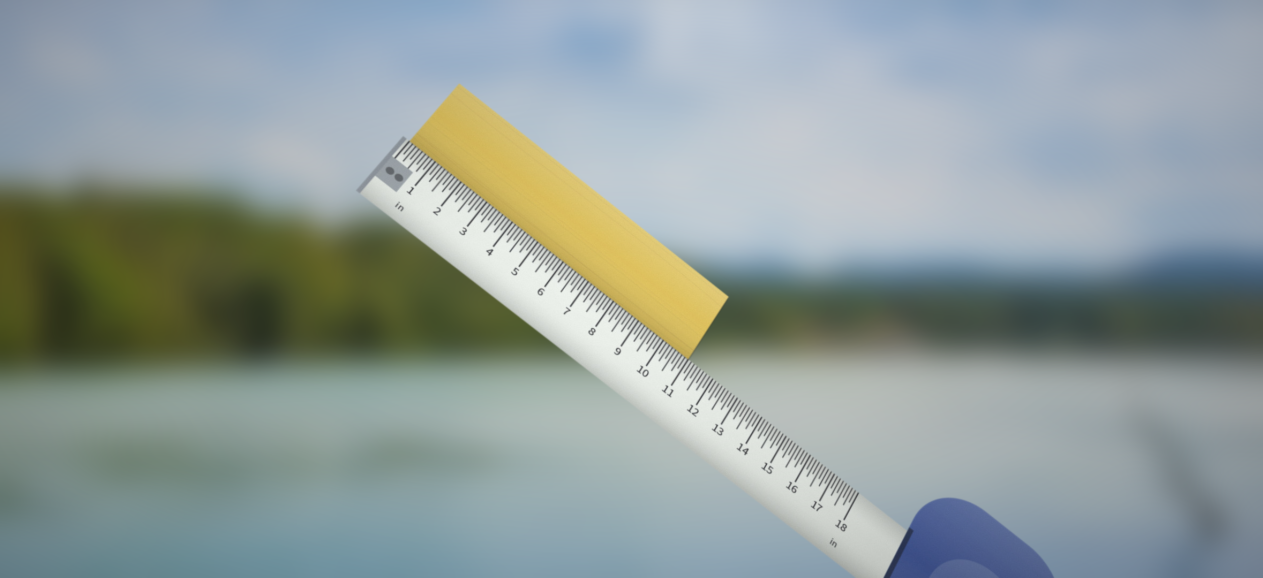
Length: 11 in
